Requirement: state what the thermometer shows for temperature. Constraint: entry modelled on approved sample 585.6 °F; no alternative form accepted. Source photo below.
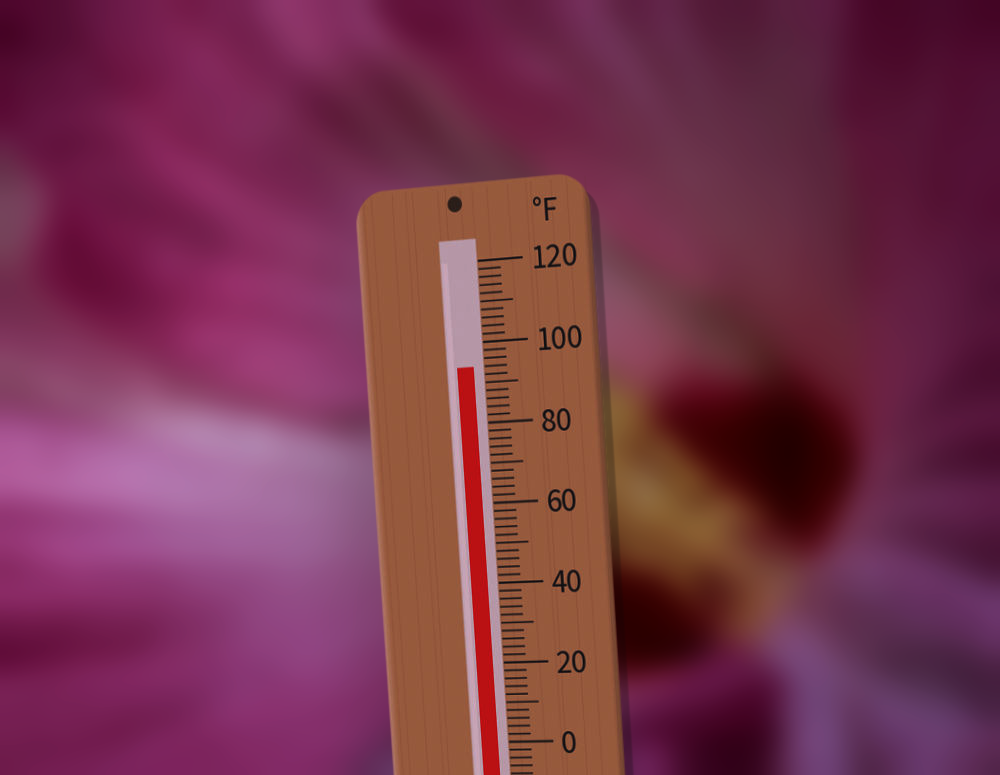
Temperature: 94 °F
